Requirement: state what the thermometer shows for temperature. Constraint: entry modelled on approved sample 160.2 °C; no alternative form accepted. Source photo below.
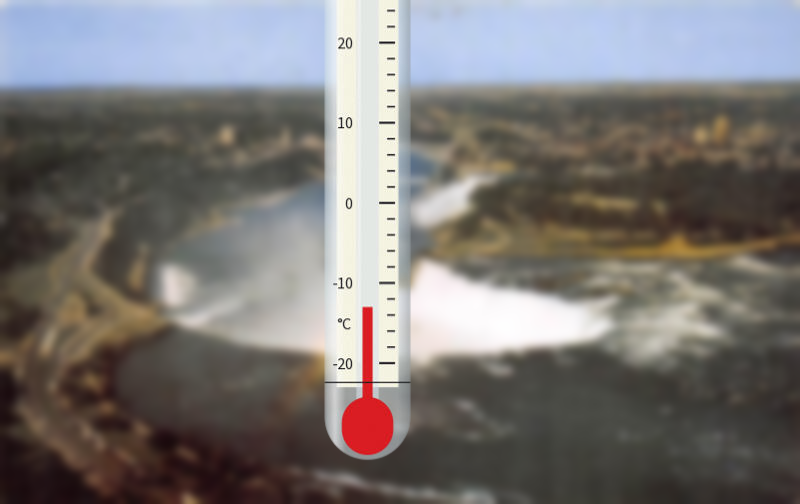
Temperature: -13 °C
